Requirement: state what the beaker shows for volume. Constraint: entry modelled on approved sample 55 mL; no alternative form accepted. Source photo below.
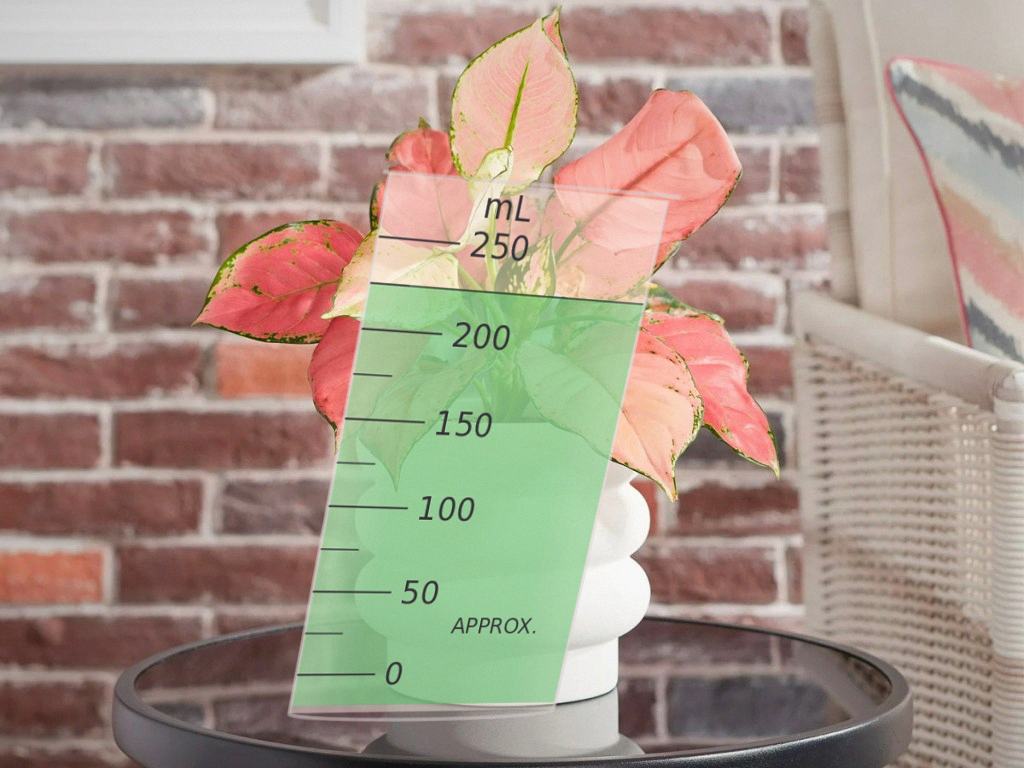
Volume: 225 mL
